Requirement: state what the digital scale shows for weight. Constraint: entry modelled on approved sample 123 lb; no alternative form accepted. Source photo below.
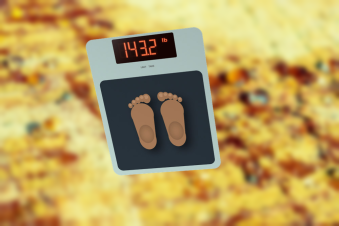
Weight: 143.2 lb
